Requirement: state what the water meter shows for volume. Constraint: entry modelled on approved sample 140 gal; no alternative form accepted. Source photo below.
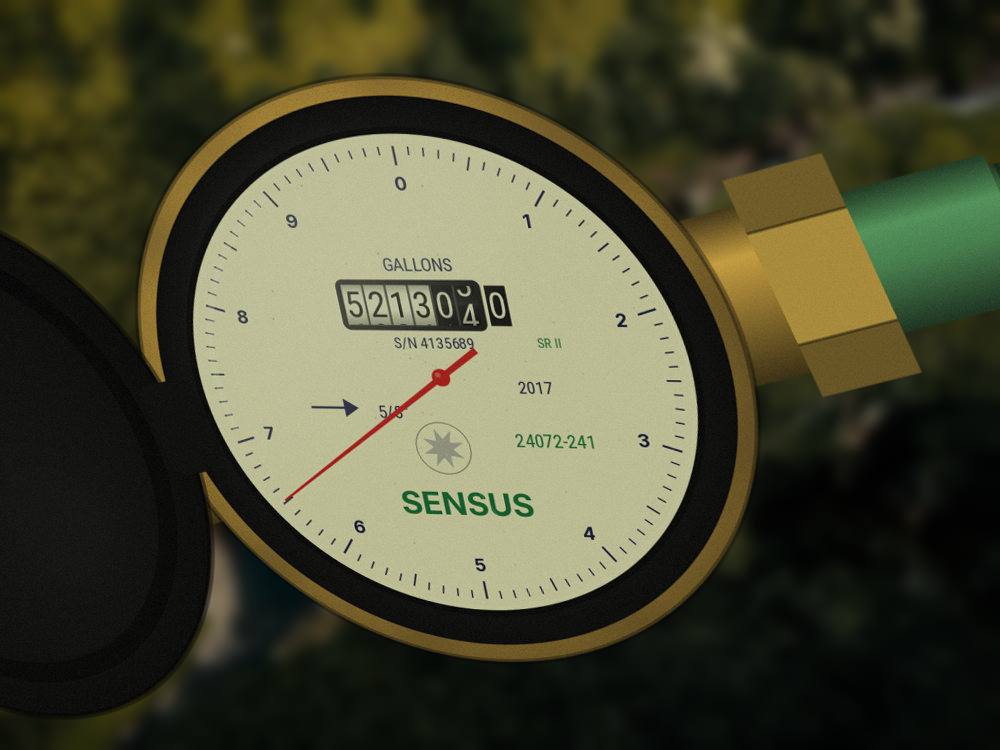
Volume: 5213036.5 gal
